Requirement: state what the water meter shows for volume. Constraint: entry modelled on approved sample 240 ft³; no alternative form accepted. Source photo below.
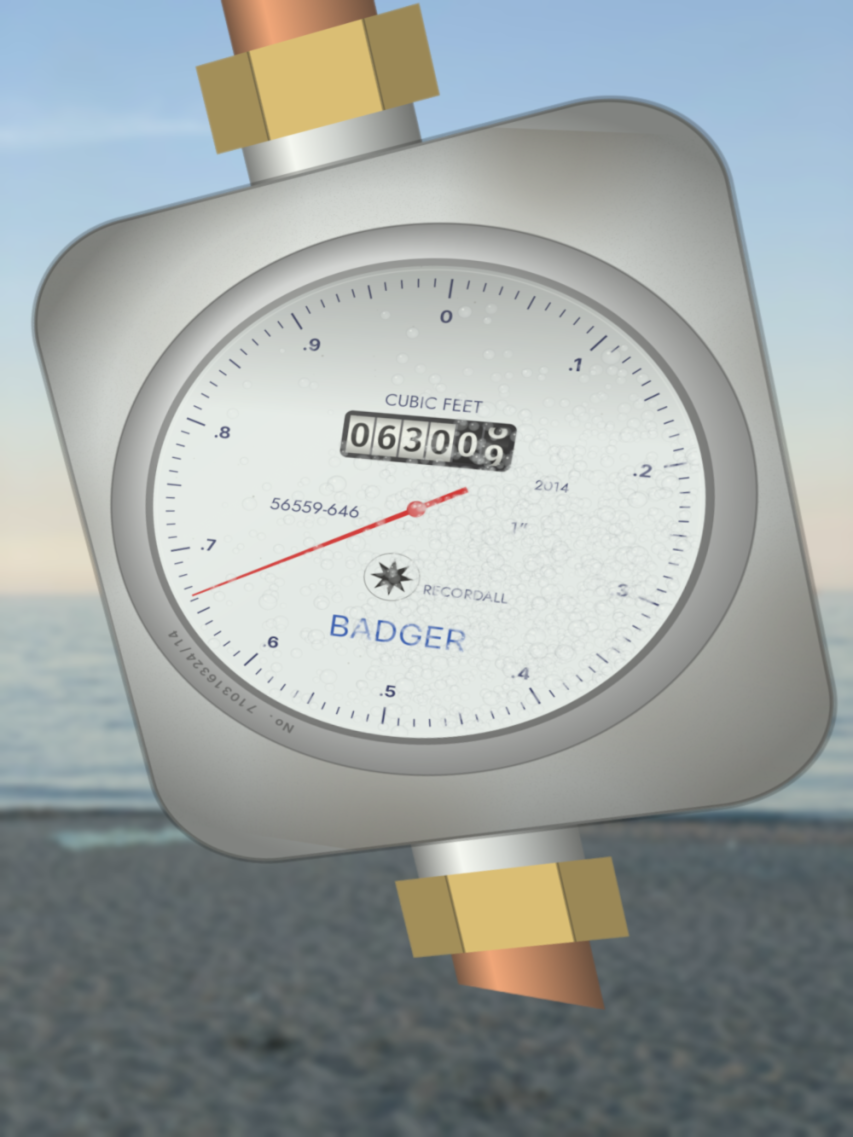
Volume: 63008.66 ft³
